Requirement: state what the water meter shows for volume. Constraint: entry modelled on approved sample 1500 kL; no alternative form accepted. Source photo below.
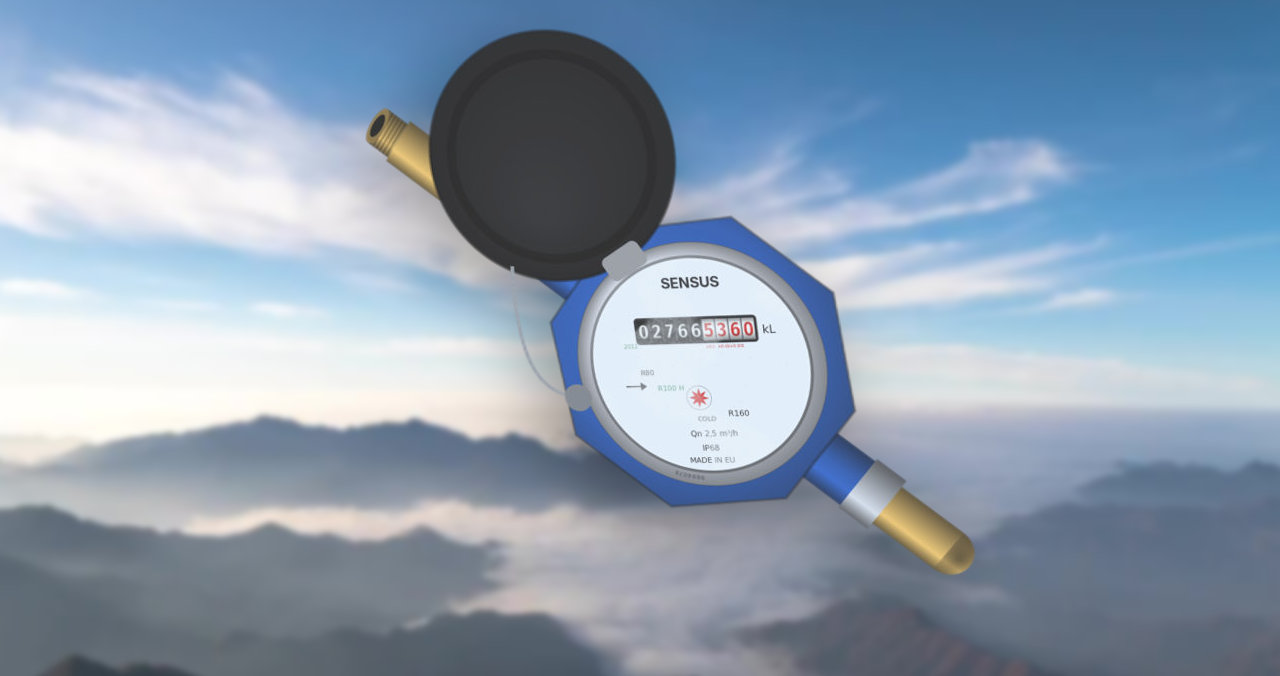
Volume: 2766.5360 kL
